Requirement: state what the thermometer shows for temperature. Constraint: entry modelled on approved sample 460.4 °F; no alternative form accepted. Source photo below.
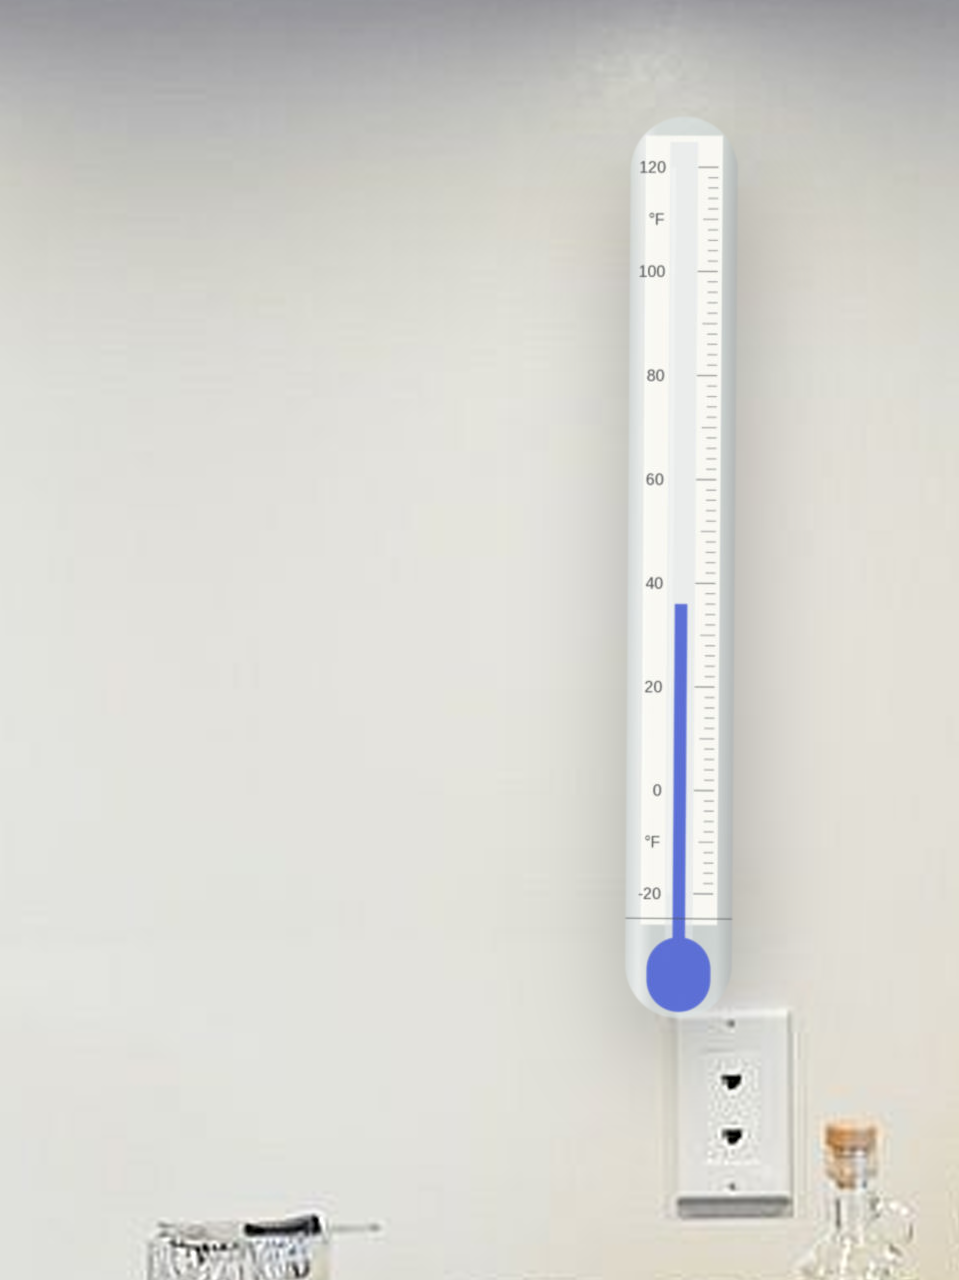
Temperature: 36 °F
